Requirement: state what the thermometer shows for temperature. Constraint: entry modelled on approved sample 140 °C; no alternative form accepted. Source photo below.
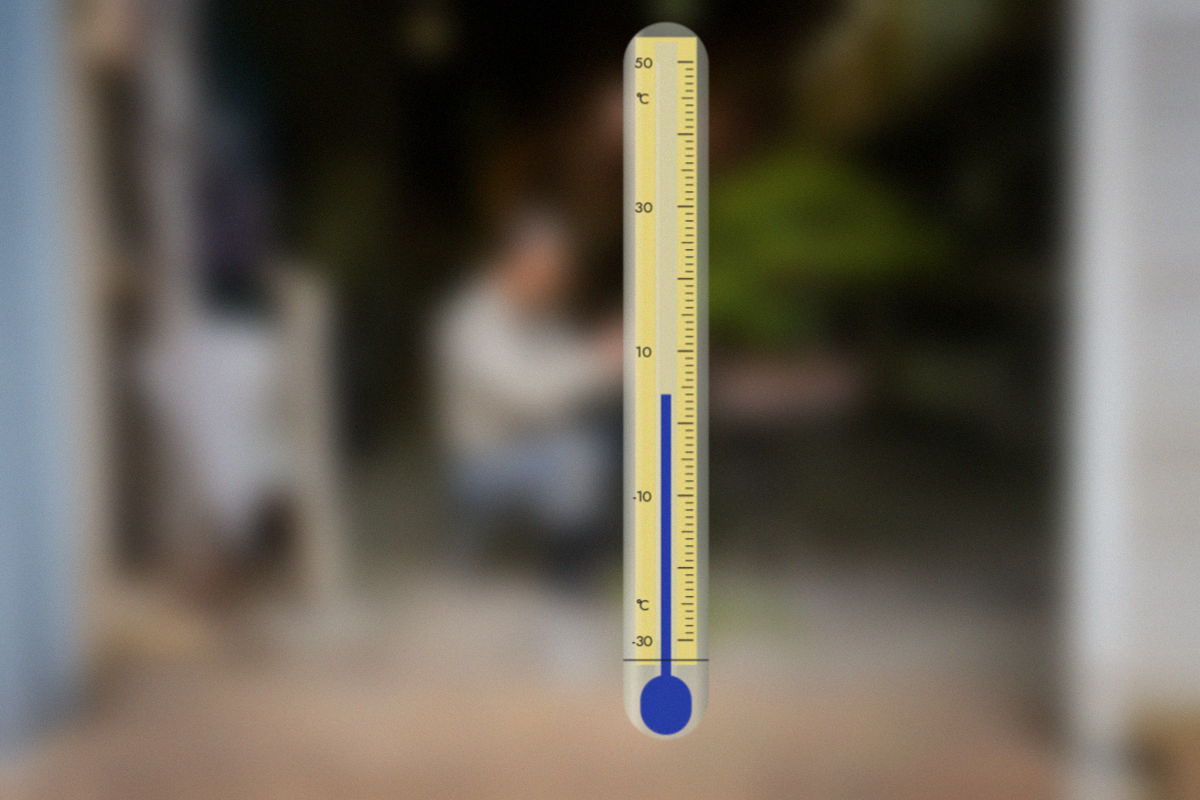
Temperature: 4 °C
